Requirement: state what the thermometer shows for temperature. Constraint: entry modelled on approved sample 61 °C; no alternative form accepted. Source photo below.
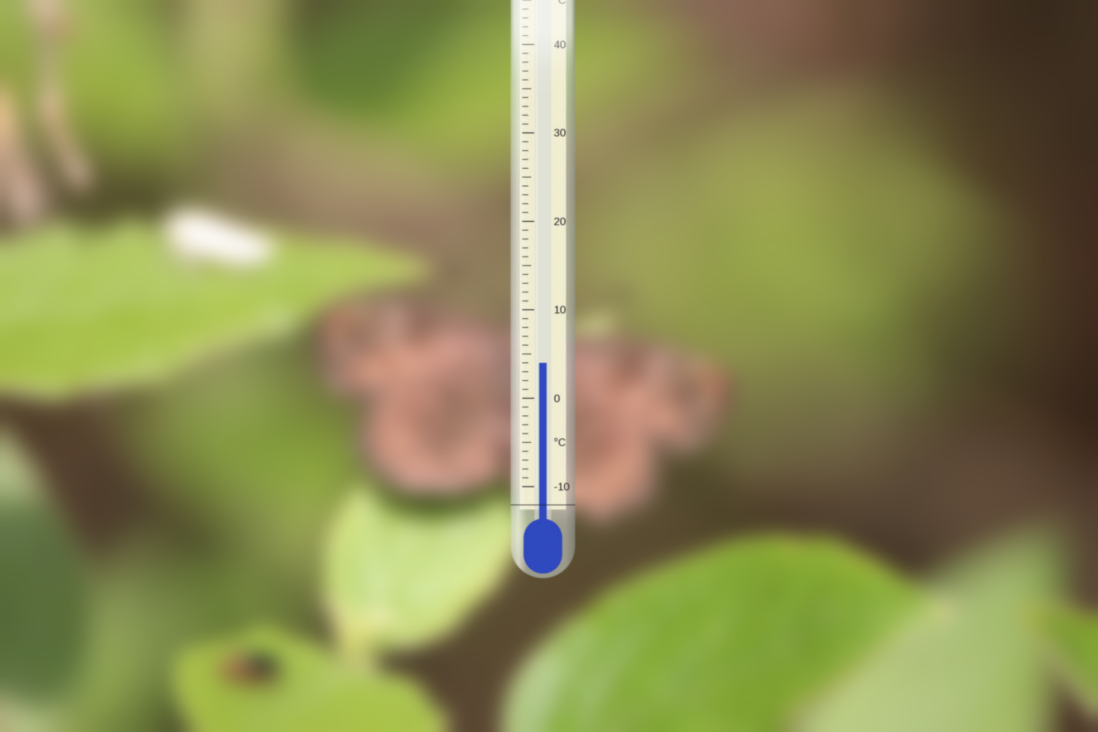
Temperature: 4 °C
